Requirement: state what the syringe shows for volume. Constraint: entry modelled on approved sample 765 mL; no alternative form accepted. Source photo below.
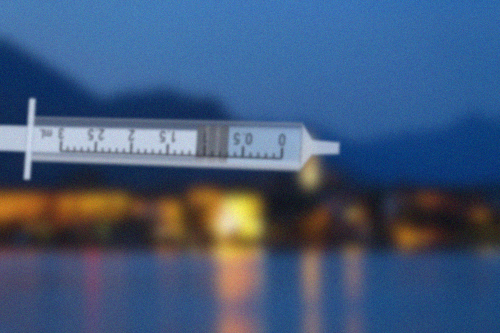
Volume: 0.7 mL
